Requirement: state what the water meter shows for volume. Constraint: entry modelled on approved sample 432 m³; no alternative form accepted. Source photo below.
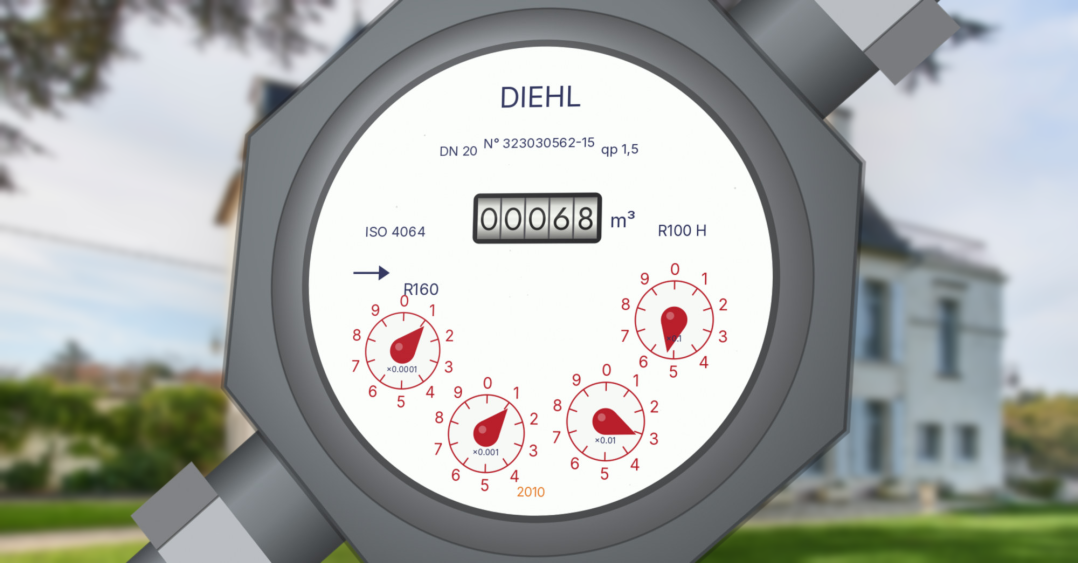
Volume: 68.5311 m³
